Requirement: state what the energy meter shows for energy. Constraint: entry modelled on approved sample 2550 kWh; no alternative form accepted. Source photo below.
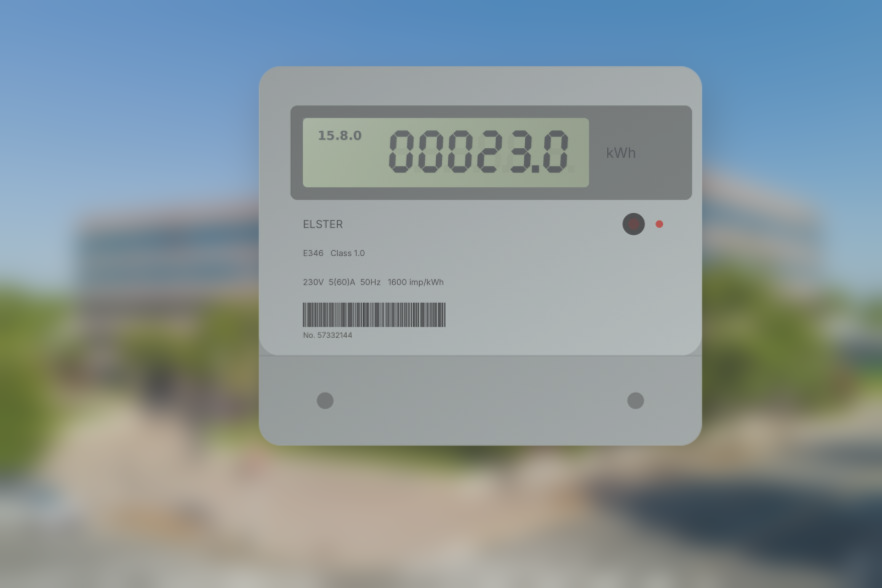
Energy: 23.0 kWh
